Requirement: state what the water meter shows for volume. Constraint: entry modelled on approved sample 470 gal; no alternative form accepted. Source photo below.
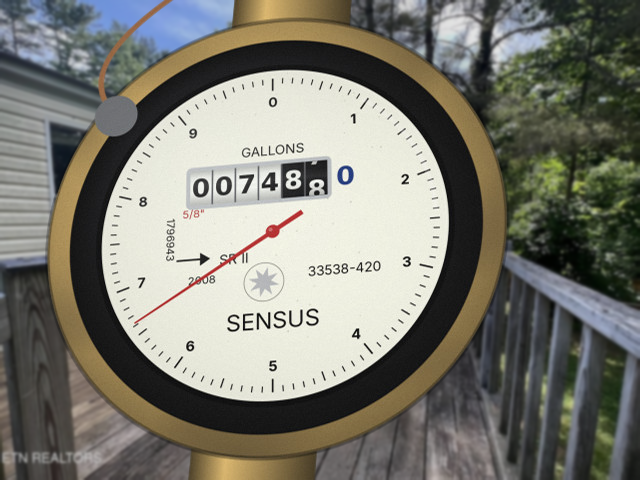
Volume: 74876.6 gal
